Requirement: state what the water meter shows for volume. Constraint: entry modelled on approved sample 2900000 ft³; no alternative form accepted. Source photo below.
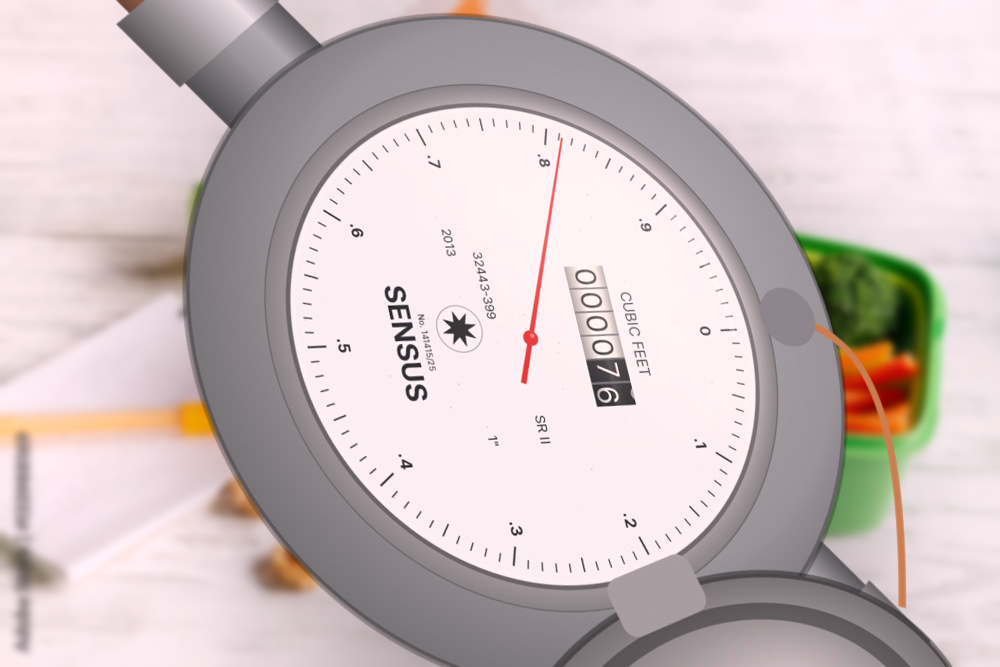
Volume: 75.81 ft³
